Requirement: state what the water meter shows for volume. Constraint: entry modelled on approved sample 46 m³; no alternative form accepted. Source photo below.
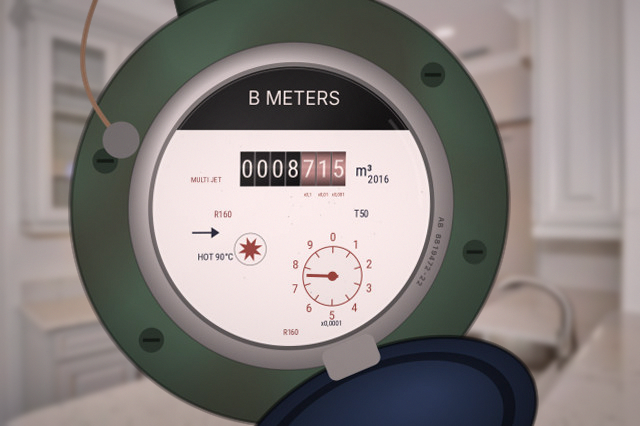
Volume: 8.7157 m³
